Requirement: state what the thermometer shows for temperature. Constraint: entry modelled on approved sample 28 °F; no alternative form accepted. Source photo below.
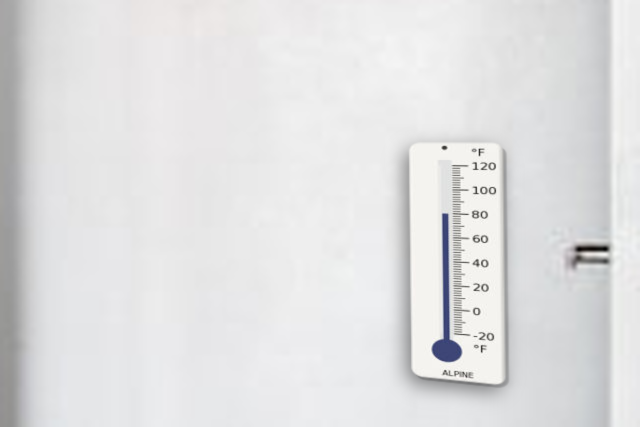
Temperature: 80 °F
